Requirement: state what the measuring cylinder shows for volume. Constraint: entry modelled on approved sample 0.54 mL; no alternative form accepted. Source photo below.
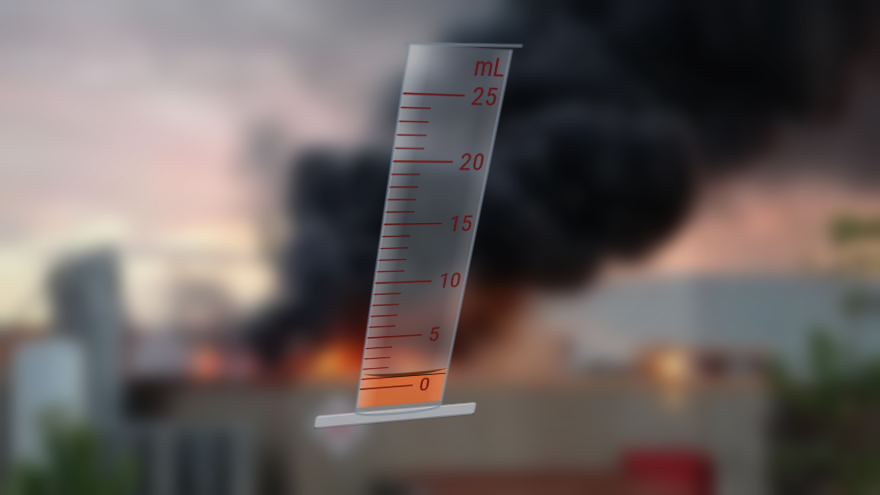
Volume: 1 mL
